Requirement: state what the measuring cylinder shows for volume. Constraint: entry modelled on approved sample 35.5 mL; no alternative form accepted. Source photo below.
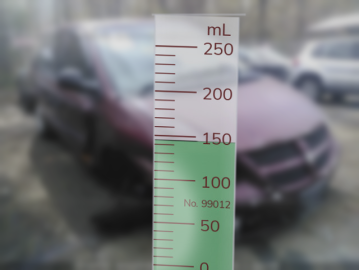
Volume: 145 mL
